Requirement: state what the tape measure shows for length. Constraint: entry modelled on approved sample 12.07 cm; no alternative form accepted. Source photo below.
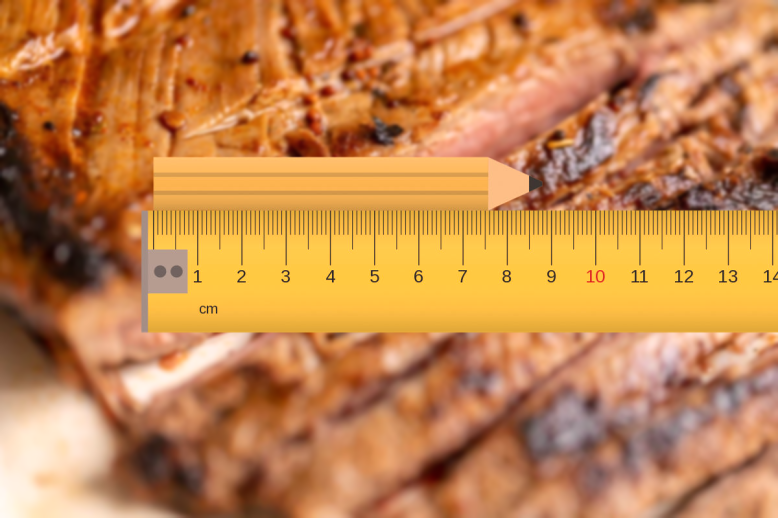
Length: 8.8 cm
